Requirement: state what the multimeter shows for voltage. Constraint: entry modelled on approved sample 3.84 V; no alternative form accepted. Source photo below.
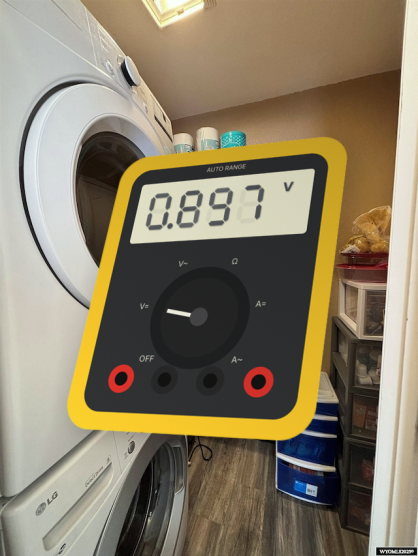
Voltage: 0.897 V
